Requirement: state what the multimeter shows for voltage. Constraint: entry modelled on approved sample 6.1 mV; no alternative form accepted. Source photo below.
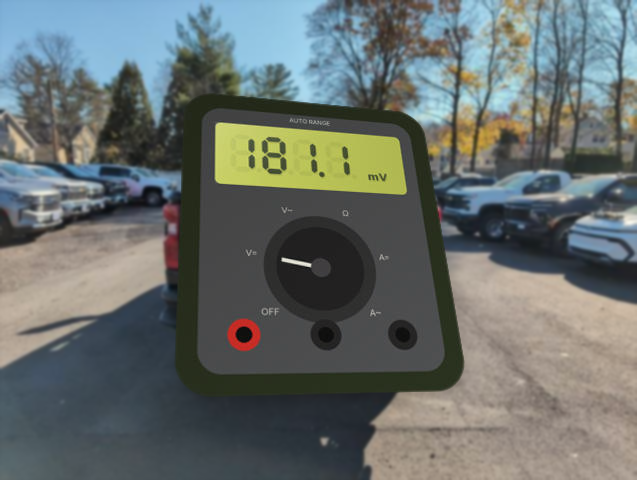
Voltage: 181.1 mV
